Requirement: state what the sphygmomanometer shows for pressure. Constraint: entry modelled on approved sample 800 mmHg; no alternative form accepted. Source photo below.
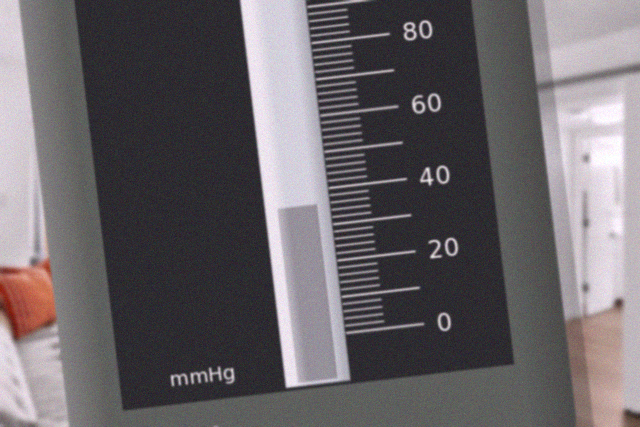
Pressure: 36 mmHg
